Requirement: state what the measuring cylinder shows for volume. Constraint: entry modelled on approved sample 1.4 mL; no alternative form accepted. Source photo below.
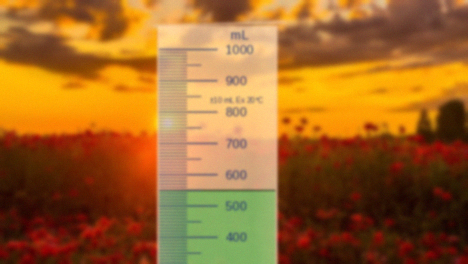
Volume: 550 mL
